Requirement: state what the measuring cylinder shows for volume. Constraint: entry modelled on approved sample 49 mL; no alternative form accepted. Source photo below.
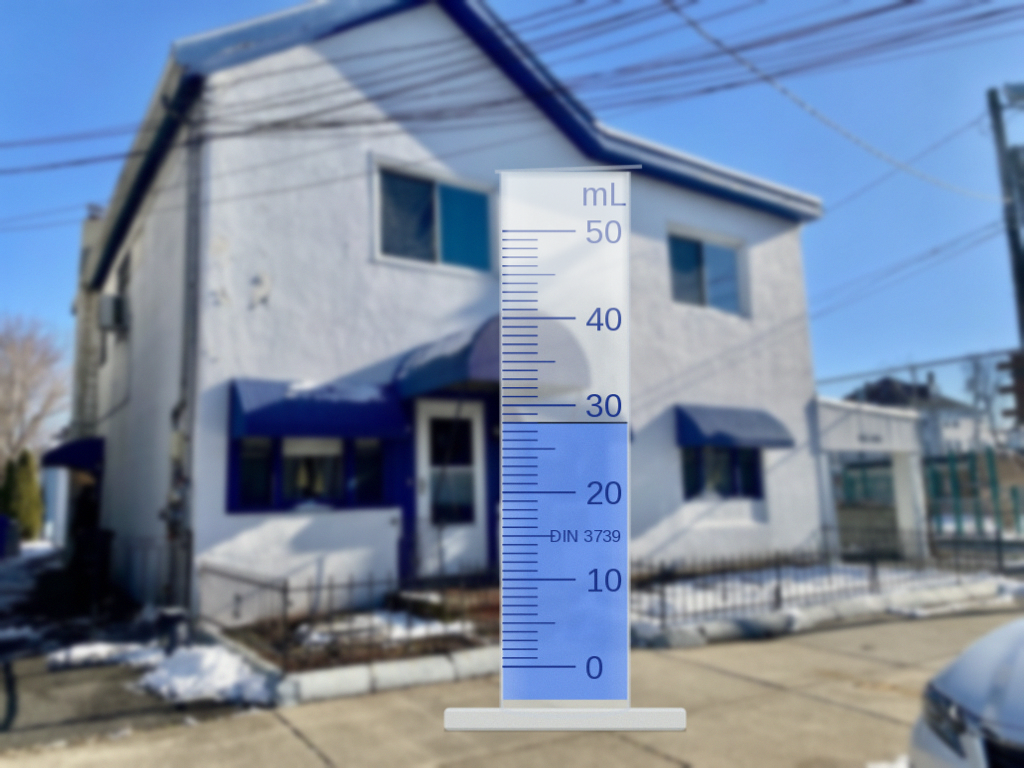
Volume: 28 mL
